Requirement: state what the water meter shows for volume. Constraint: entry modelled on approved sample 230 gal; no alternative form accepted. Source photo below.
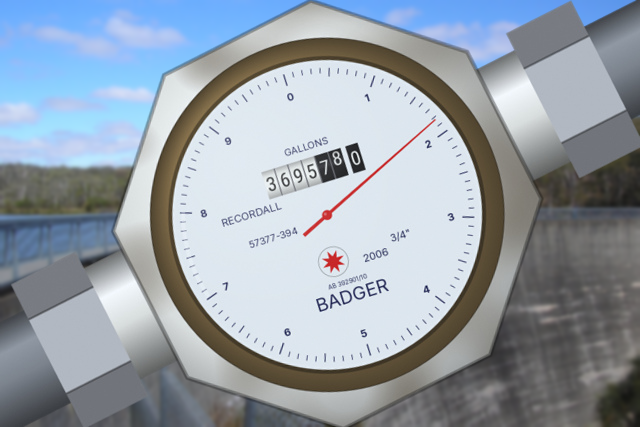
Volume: 3695781.8 gal
